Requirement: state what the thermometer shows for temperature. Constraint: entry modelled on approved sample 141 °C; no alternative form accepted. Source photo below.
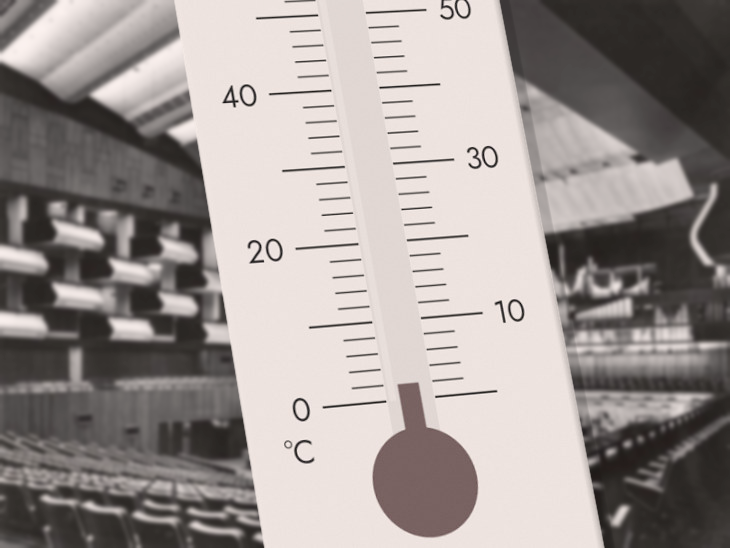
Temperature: 2 °C
